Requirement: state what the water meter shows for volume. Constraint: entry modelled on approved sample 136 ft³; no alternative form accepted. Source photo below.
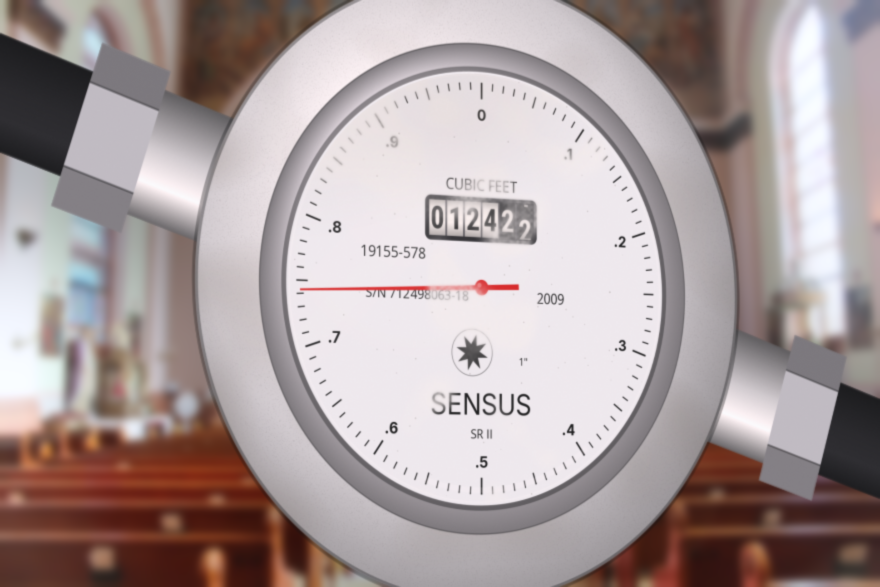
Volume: 12421.74 ft³
